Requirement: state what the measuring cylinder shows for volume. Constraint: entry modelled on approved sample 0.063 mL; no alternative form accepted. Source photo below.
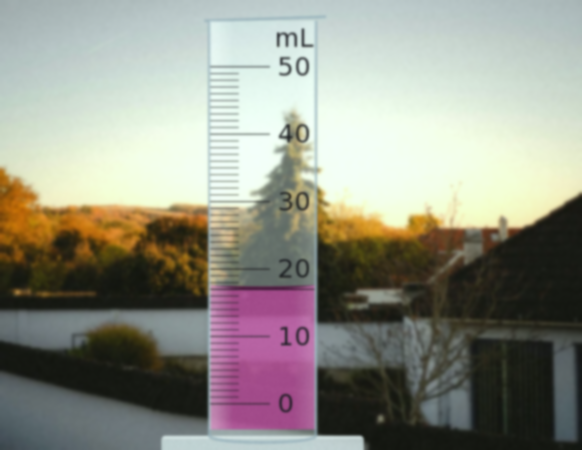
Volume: 17 mL
